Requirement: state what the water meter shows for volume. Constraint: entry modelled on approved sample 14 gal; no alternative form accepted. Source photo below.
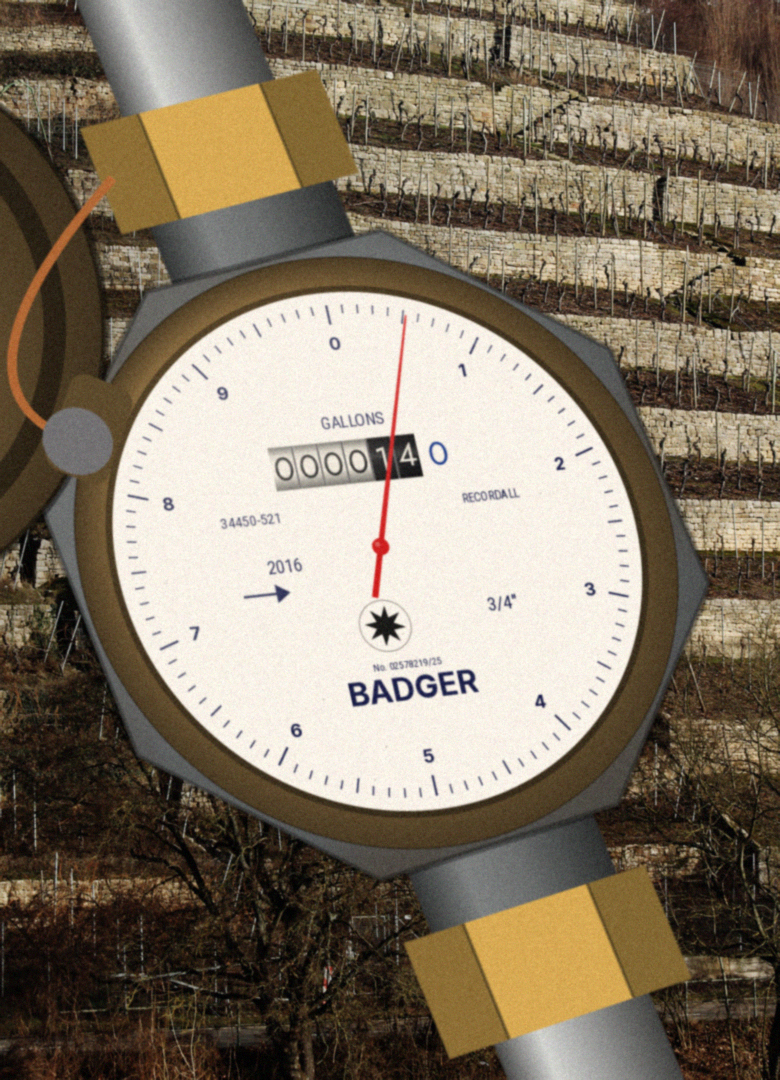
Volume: 140.5 gal
